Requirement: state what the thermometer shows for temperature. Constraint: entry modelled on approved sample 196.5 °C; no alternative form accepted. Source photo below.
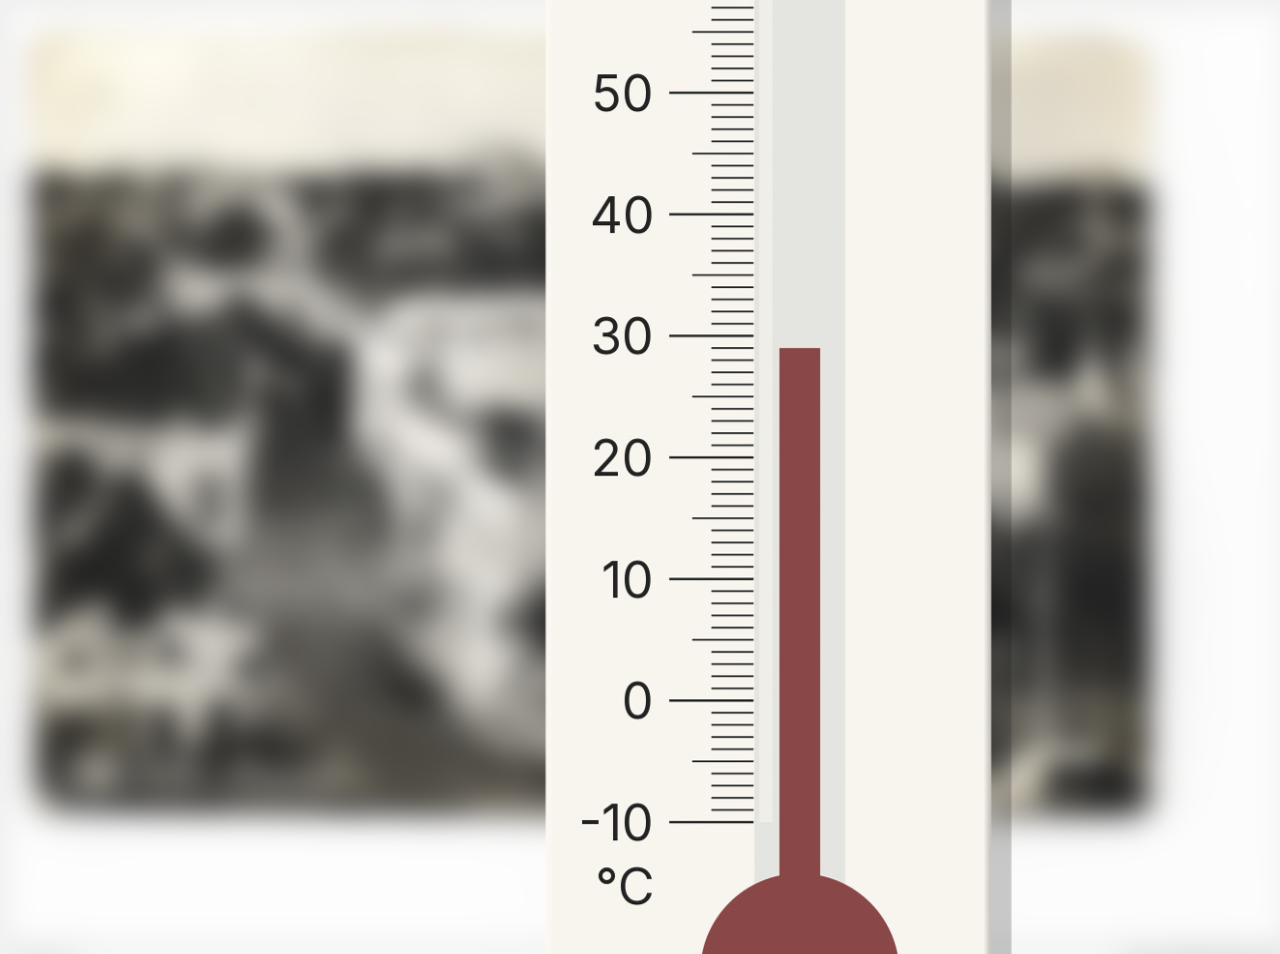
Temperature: 29 °C
